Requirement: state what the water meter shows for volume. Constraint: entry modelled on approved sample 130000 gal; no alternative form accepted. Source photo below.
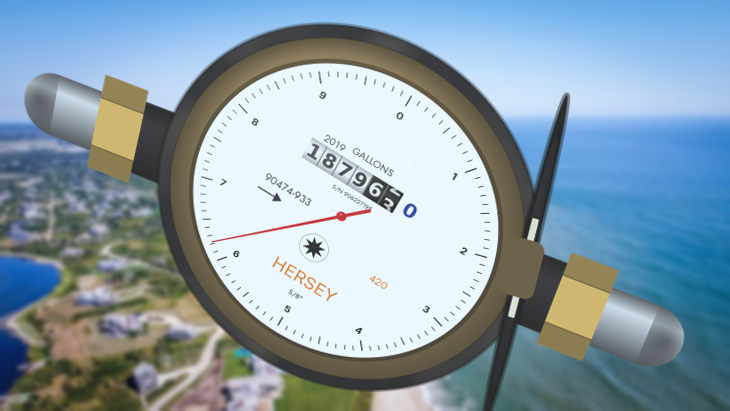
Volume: 1879626.2 gal
